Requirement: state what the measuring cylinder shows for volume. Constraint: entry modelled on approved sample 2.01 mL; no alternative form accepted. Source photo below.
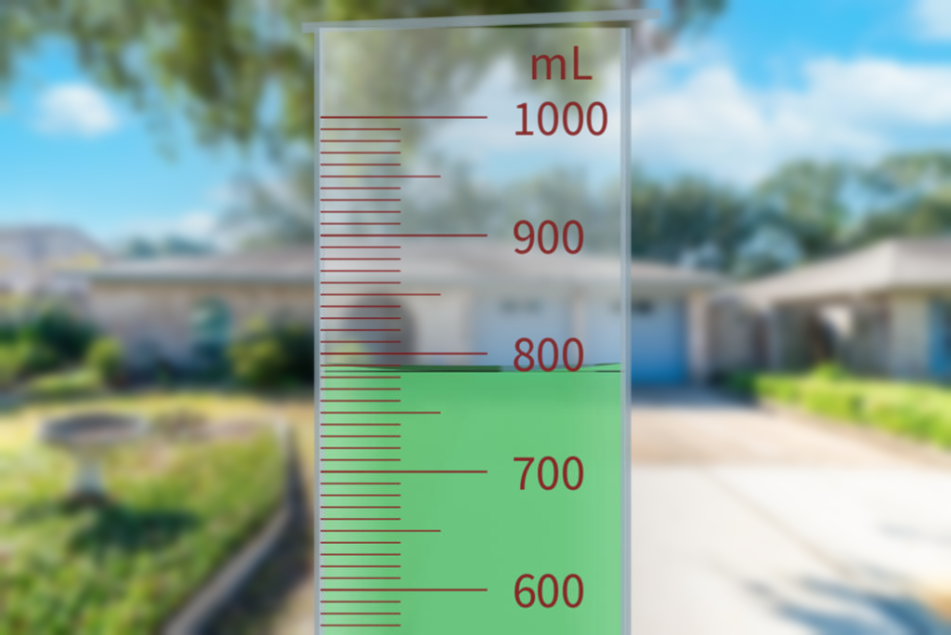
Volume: 785 mL
